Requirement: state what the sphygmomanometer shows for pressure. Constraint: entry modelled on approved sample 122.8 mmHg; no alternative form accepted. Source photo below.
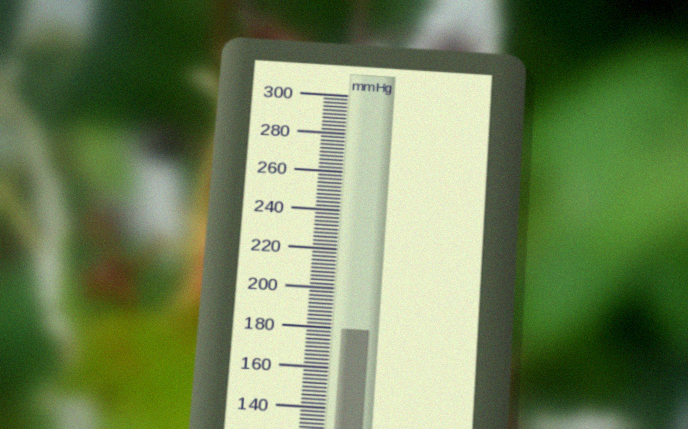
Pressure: 180 mmHg
